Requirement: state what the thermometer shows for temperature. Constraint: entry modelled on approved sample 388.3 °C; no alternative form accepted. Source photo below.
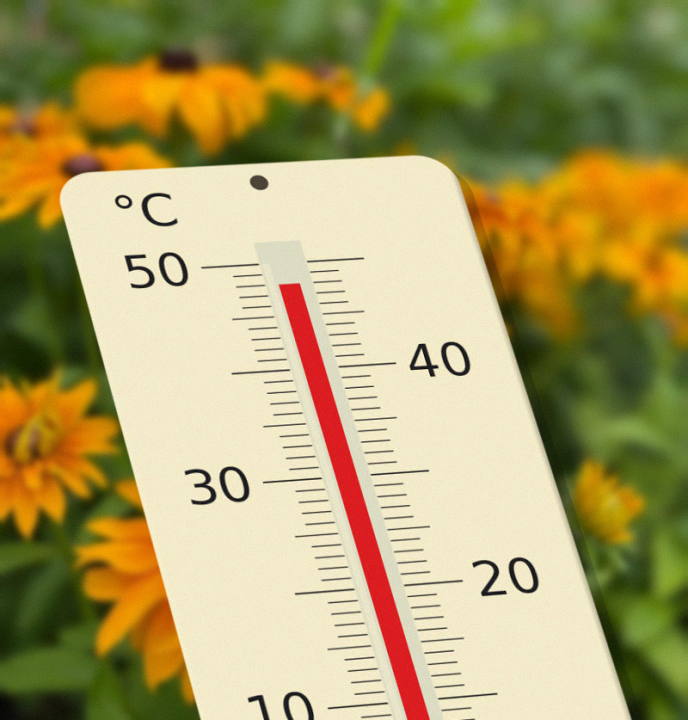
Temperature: 48 °C
